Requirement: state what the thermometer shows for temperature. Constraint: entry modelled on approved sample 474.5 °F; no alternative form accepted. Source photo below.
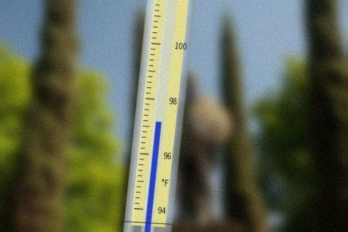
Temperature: 97.2 °F
